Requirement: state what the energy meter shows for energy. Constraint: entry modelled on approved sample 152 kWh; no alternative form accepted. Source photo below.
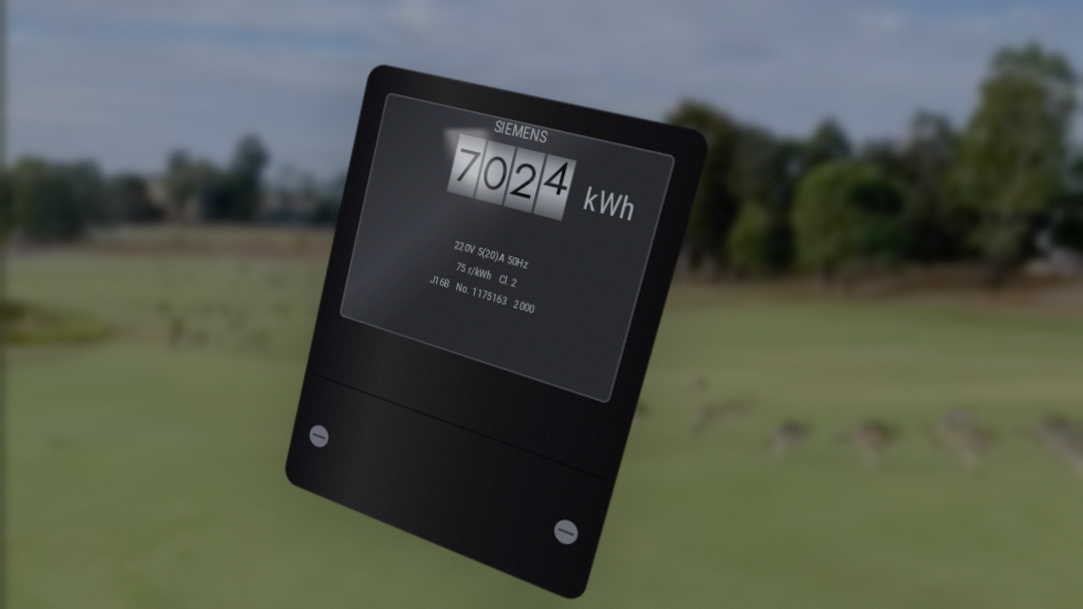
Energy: 7024 kWh
